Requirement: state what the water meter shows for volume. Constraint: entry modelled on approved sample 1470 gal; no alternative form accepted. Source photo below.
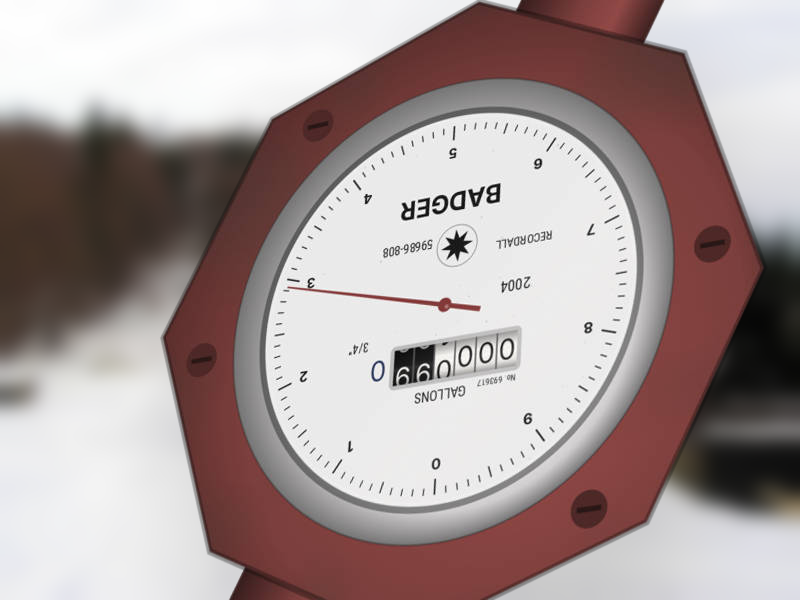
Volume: 992.9 gal
